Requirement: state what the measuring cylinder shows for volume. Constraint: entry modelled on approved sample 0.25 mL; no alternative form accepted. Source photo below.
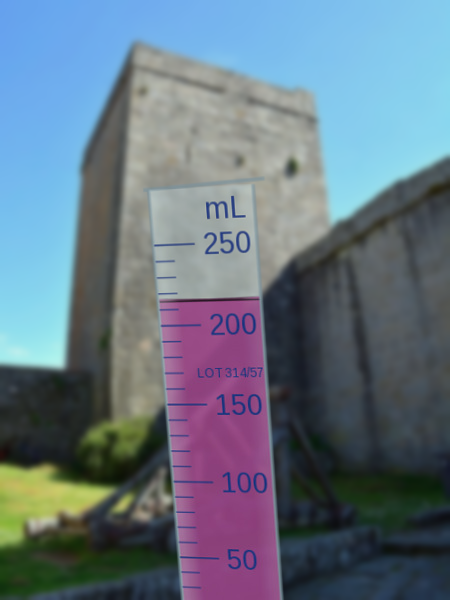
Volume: 215 mL
